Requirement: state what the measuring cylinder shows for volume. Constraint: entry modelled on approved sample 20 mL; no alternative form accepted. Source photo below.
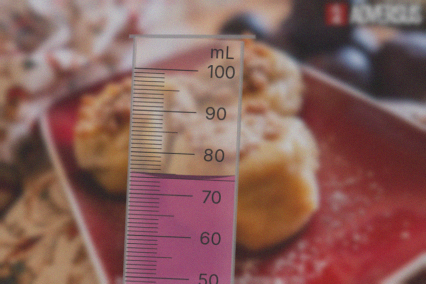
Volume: 74 mL
